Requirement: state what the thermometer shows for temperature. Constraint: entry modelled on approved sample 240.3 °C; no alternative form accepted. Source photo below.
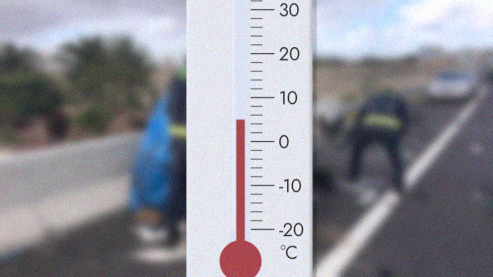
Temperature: 5 °C
